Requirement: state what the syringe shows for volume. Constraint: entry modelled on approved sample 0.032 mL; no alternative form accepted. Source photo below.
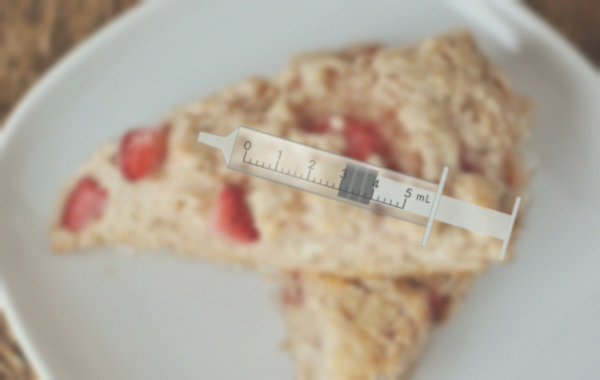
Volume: 3 mL
